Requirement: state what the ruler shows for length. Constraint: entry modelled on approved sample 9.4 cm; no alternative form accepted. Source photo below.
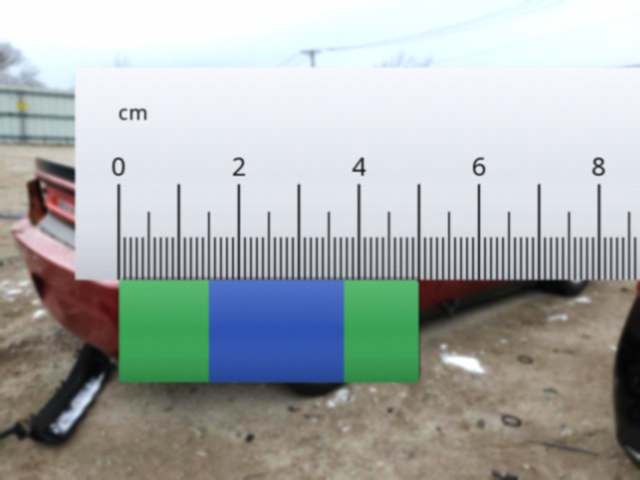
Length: 5 cm
